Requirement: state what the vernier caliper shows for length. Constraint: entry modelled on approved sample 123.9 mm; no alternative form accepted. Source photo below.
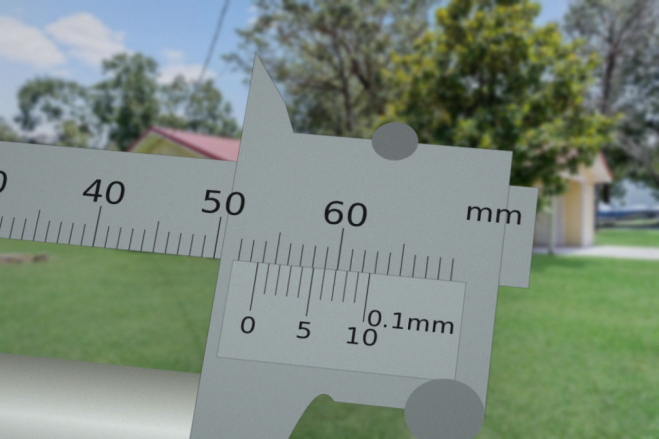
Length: 53.6 mm
